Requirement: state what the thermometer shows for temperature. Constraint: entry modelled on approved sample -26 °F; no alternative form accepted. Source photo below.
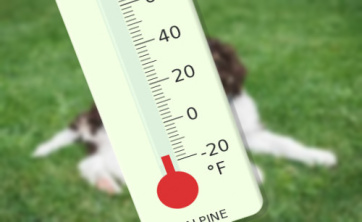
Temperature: -16 °F
